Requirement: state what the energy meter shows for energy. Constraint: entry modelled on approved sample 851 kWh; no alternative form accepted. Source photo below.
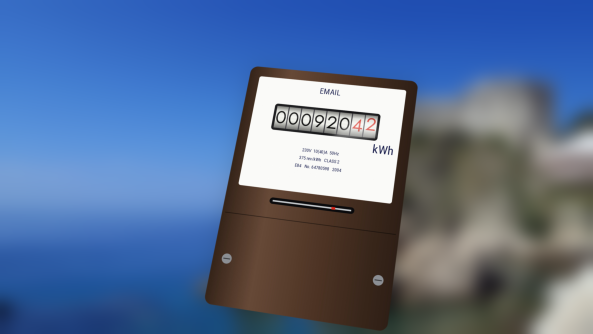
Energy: 920.42 kWh
